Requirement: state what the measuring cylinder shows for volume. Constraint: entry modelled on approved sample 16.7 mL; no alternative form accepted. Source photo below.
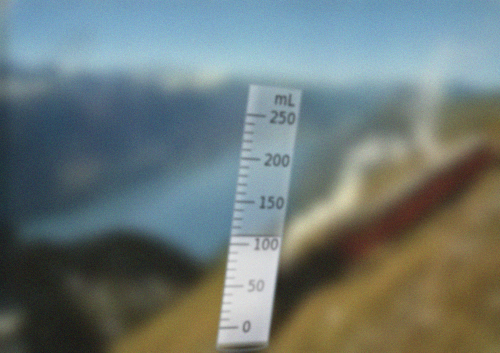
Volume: 110 mL
